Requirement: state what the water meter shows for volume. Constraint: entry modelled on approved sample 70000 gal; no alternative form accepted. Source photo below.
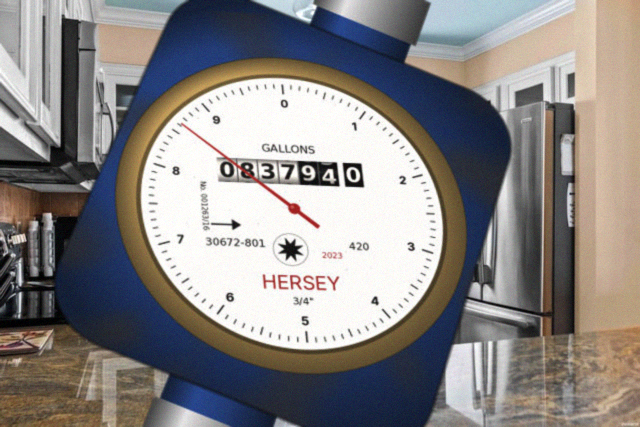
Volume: 837938.6 gal
